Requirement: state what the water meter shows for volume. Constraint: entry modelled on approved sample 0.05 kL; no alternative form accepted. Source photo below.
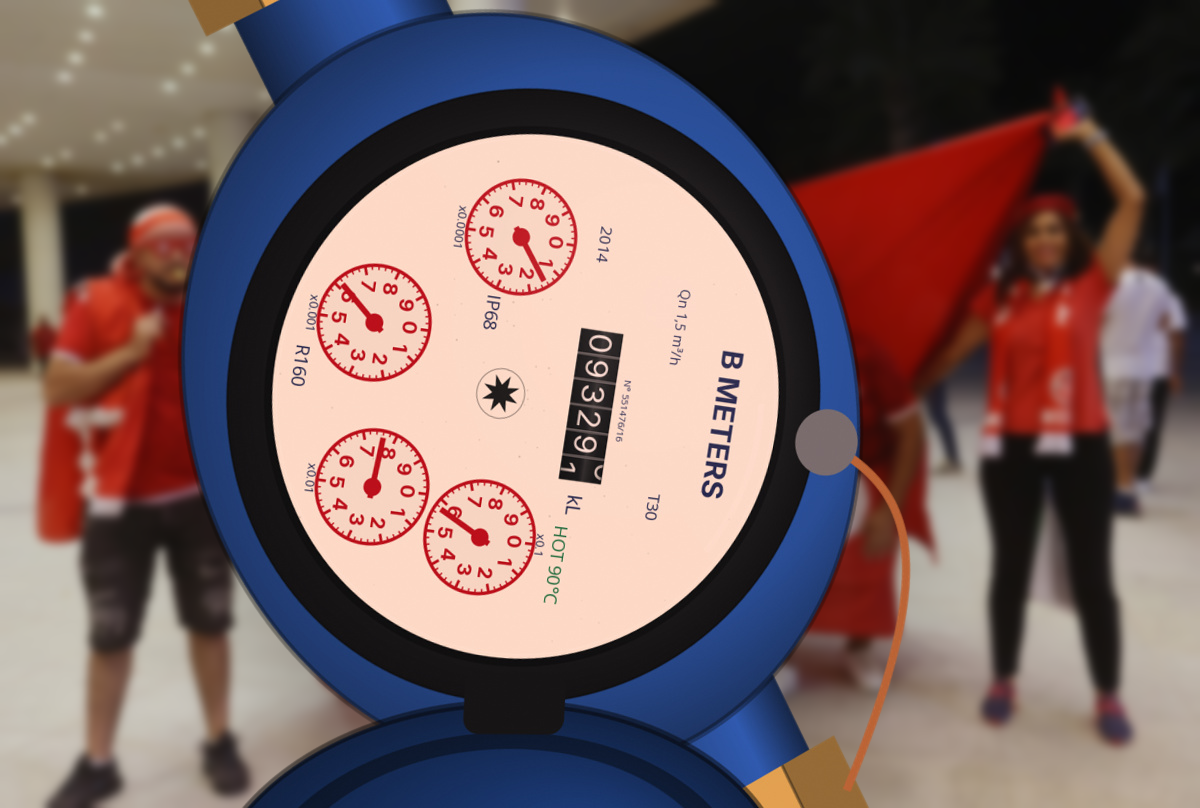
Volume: 93290.5761 kL
